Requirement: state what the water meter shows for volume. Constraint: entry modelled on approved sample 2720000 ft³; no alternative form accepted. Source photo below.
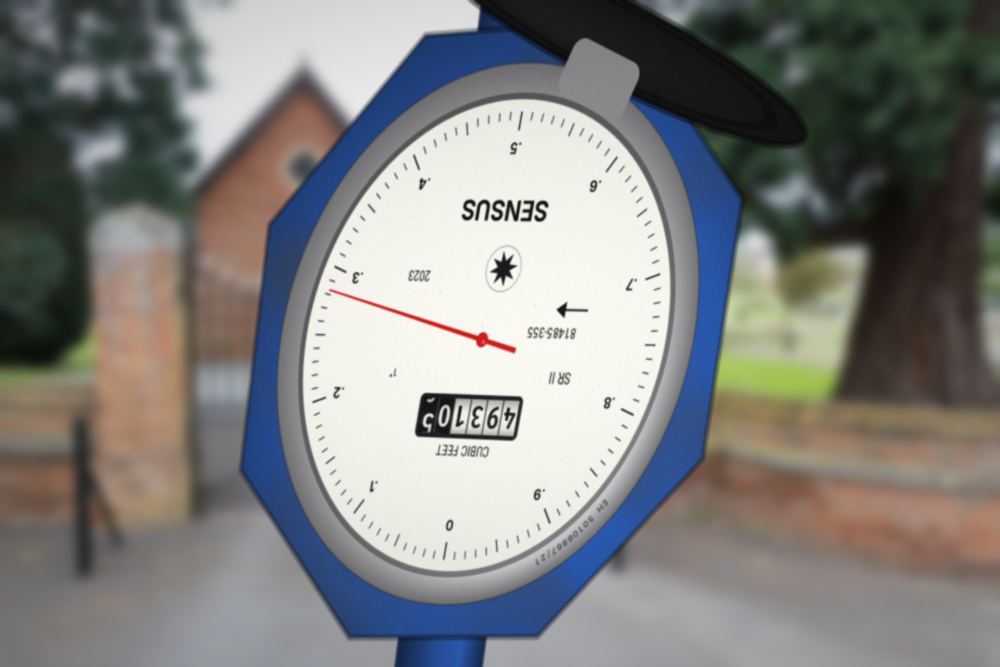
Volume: 493105.28 ft³
